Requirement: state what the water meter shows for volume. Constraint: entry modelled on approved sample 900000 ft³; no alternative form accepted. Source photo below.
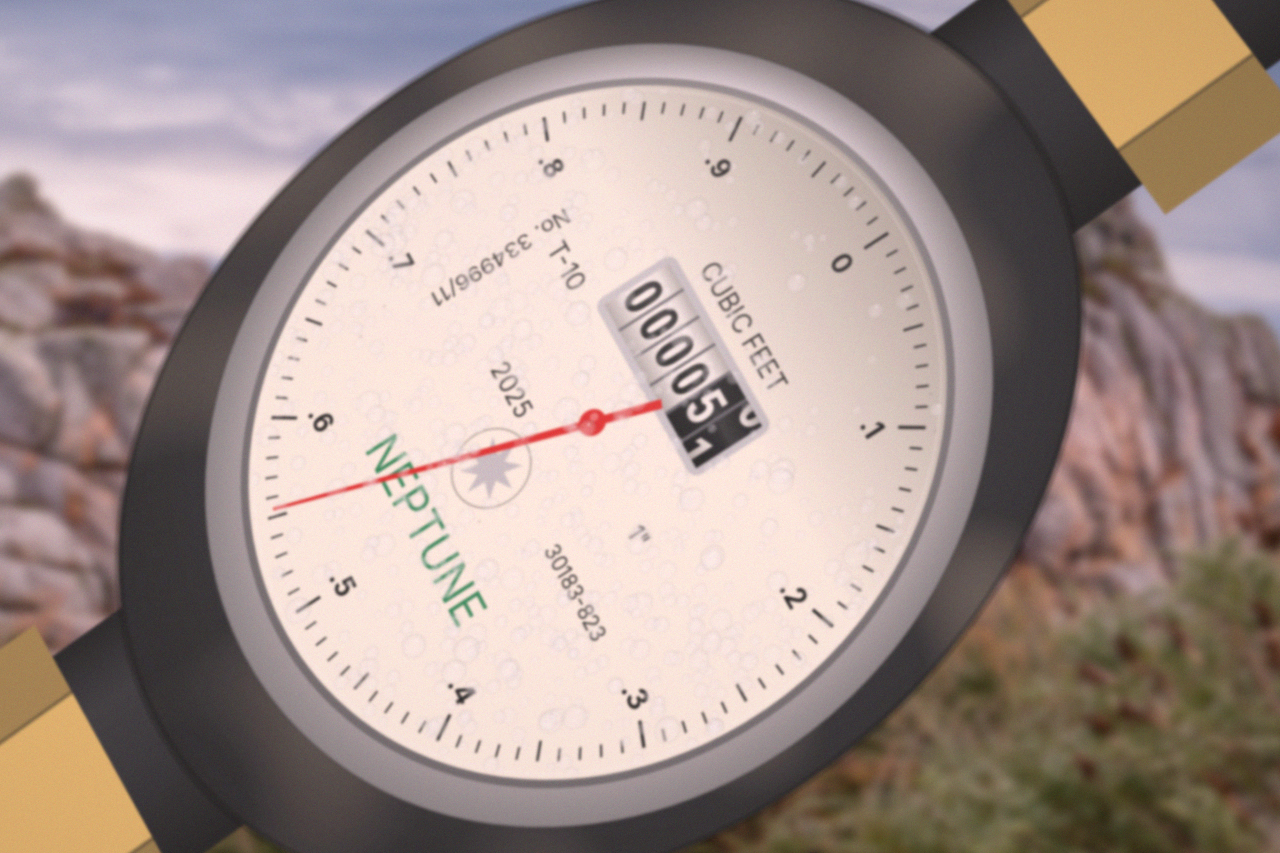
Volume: 50.55 ft³
